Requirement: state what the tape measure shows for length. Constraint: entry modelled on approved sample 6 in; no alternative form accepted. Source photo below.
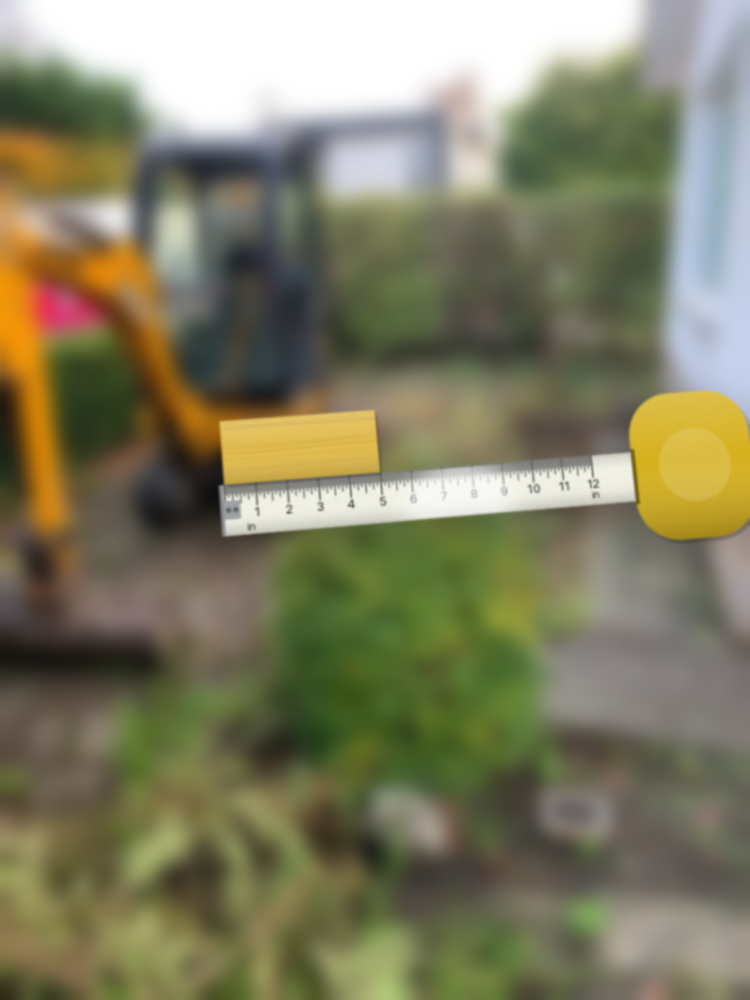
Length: 5 in
